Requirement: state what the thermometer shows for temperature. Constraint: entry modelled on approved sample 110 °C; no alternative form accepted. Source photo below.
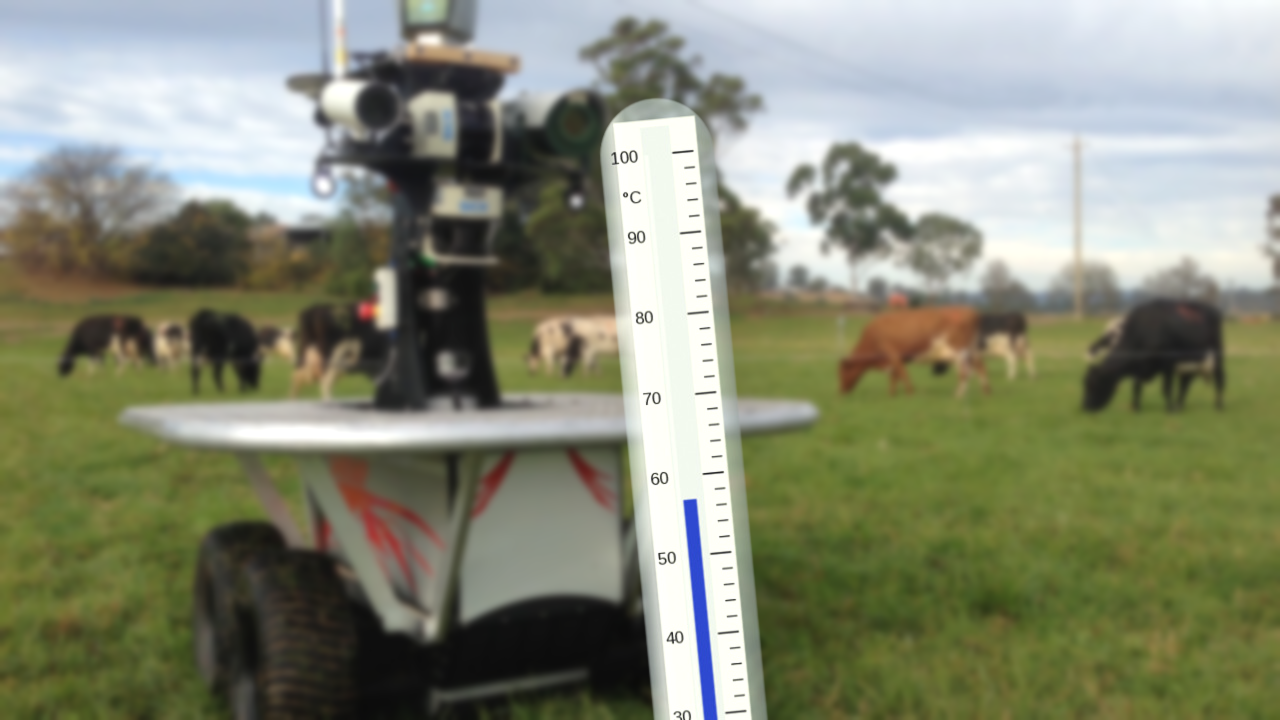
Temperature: 57 °C
